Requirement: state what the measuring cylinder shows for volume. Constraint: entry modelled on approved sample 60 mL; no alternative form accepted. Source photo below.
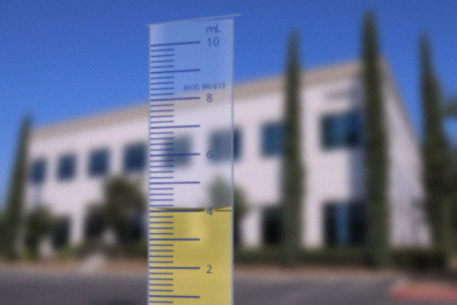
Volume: 4 mL
